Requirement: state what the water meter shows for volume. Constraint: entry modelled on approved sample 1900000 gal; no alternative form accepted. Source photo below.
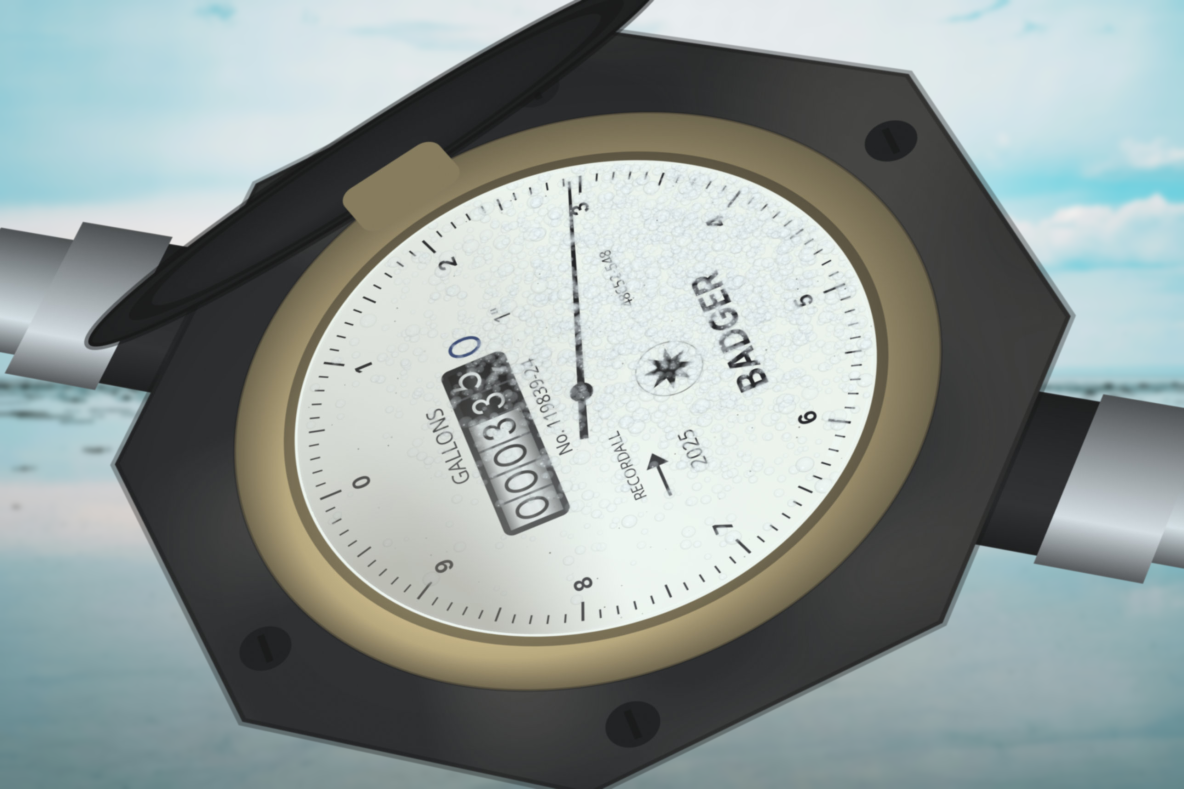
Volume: 3352.9 gal
